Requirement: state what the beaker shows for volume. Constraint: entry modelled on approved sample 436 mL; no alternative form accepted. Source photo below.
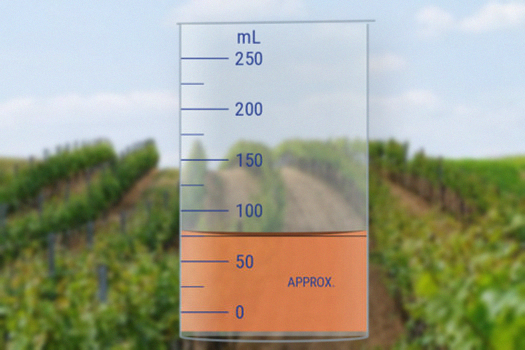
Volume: 75 mL
